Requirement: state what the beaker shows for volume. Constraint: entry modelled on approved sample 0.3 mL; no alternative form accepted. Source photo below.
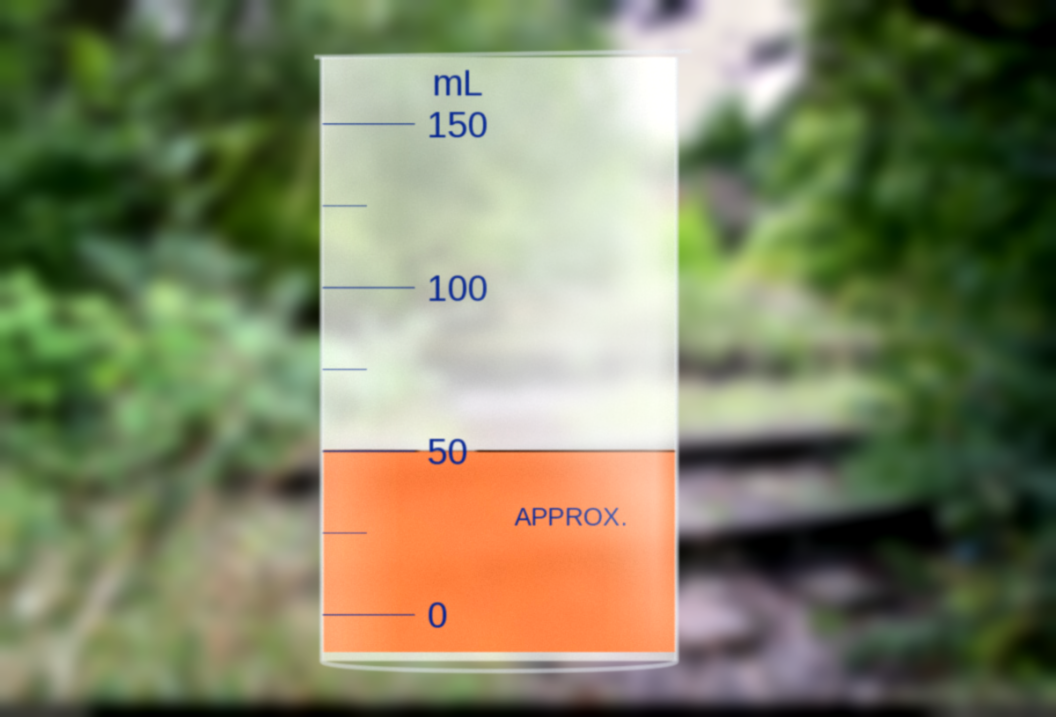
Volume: 50 mL
